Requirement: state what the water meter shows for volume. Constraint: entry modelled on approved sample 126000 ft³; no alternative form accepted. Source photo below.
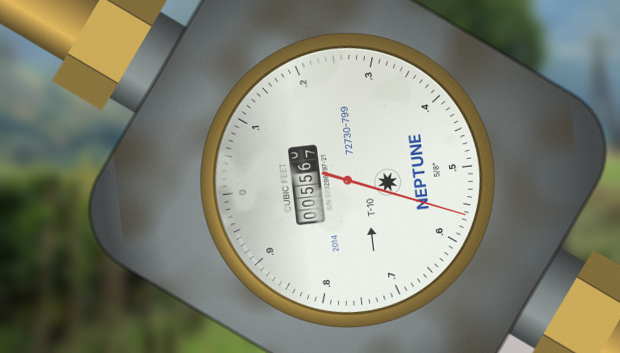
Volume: 5566.56 ft³
